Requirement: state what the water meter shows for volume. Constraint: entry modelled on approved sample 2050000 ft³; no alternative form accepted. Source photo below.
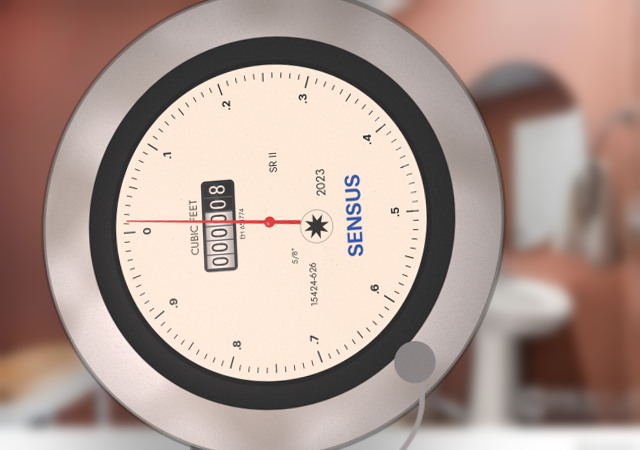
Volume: 8.01 ft³
